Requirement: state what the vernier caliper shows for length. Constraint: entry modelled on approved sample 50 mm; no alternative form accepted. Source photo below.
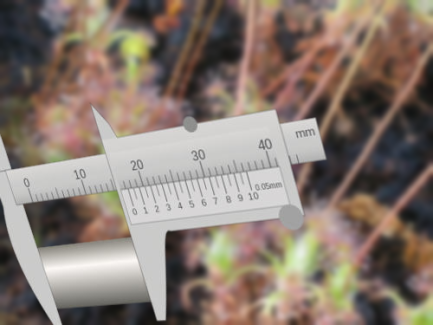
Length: 17.4 mm
